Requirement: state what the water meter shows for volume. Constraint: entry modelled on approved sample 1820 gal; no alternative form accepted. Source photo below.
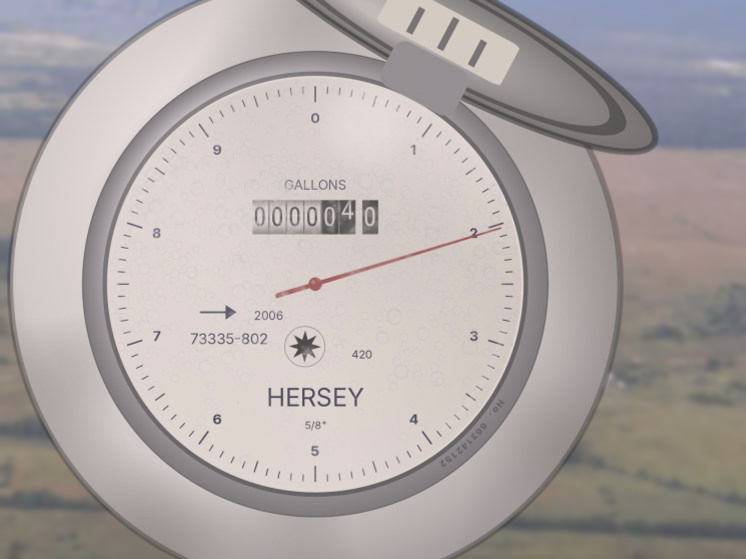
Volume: 42.0 gal
